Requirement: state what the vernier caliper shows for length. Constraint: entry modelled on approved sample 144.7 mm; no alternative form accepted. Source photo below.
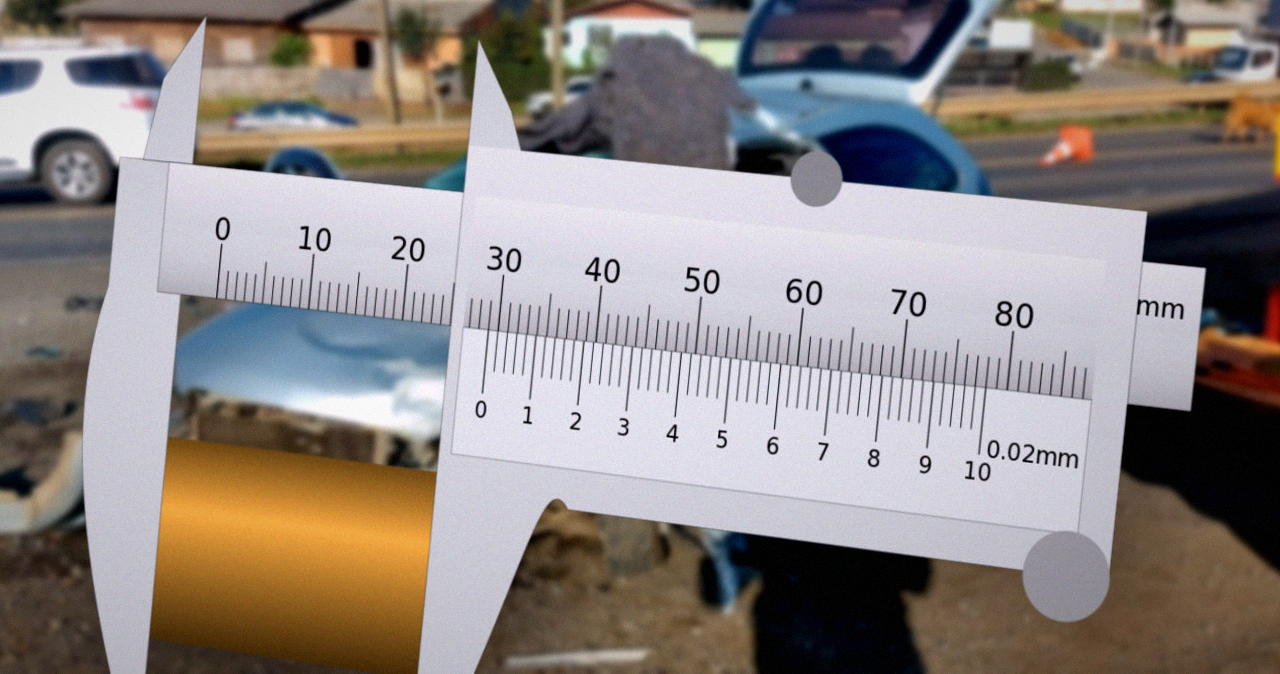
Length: 29.0 mm
